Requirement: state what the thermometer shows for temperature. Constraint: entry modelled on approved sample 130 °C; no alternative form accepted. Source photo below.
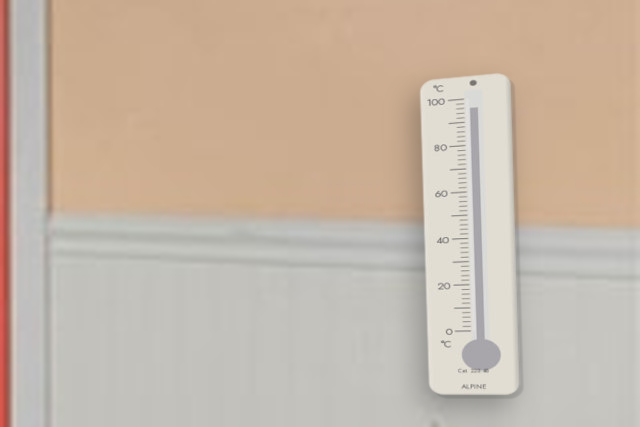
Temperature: 96 °C
